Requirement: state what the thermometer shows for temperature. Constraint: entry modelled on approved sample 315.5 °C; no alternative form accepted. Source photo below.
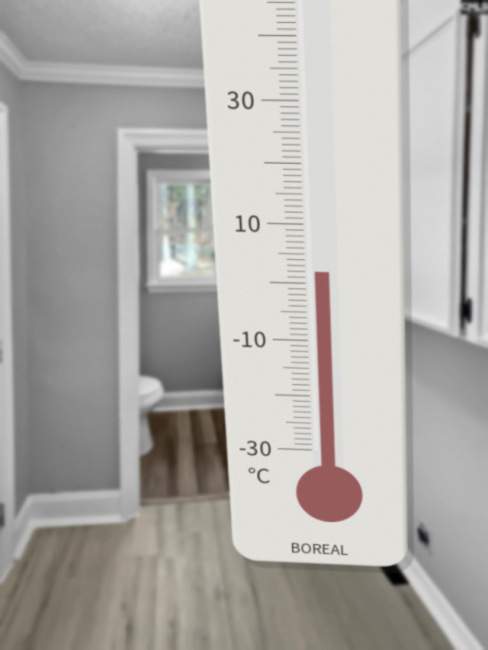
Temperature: 2 °C
